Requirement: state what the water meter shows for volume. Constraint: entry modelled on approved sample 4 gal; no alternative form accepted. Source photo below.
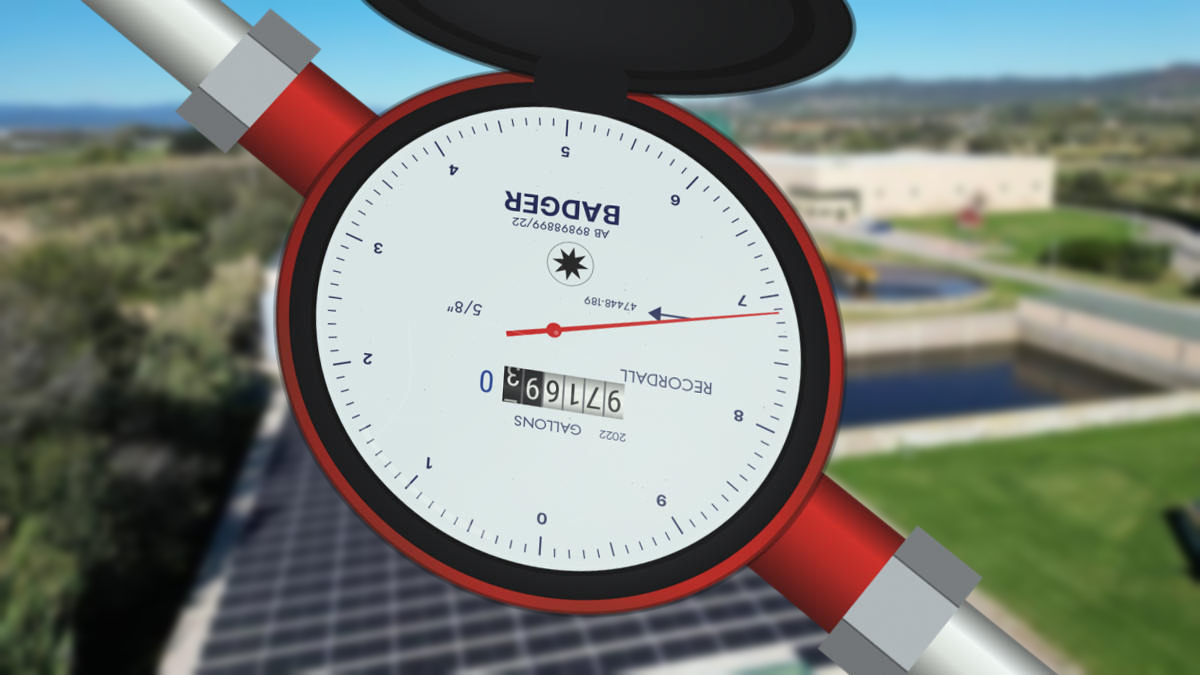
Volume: 9716927.1 gal
